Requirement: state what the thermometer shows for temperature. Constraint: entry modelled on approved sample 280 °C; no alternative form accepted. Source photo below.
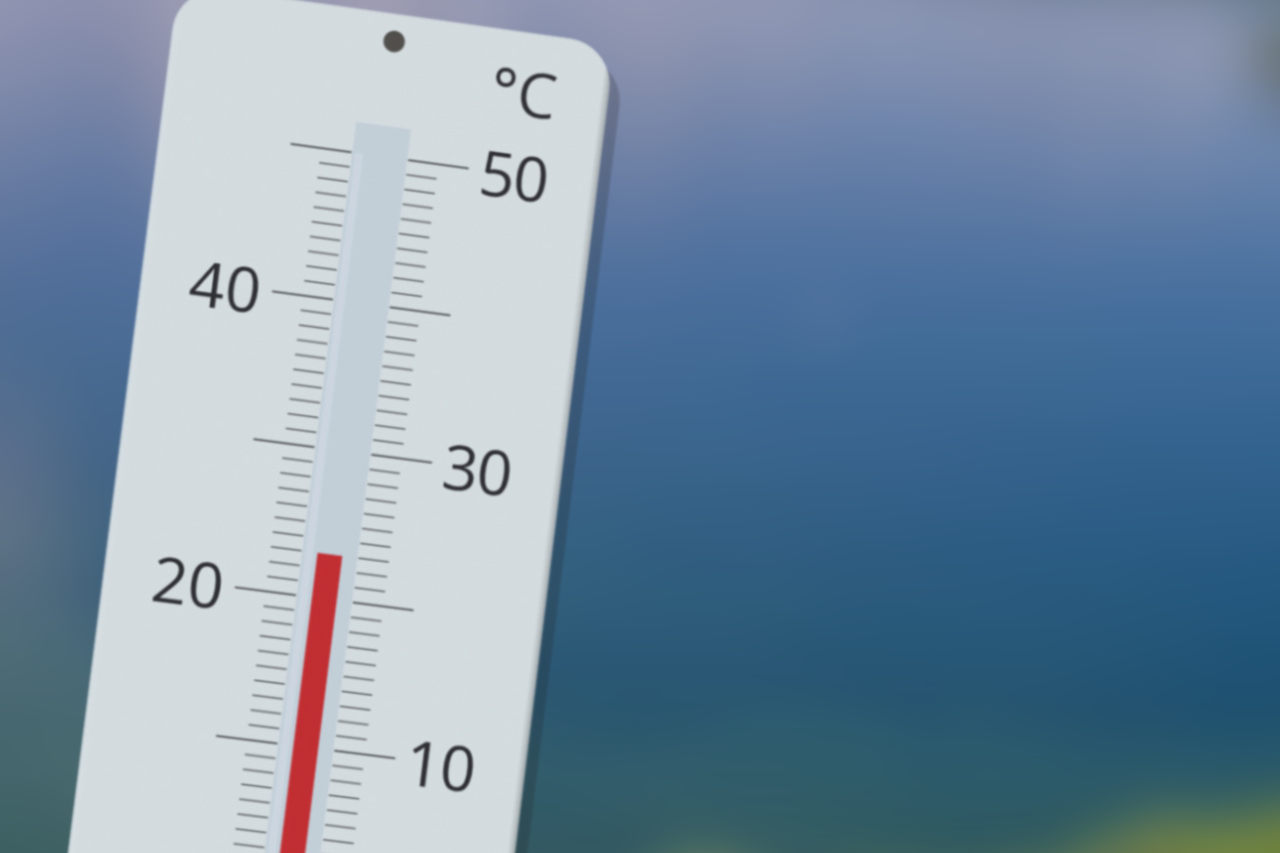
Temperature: 23 °C
